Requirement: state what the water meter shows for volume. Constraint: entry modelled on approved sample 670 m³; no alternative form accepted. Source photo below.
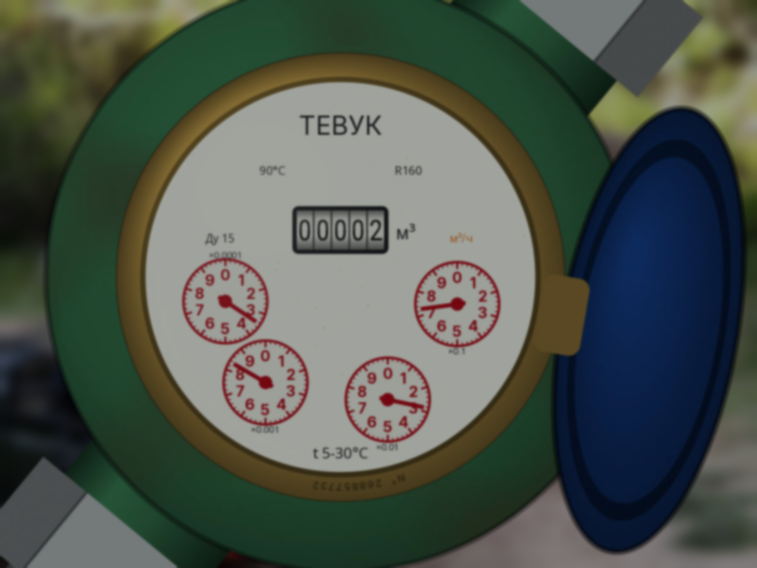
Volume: 2.7283 m³
